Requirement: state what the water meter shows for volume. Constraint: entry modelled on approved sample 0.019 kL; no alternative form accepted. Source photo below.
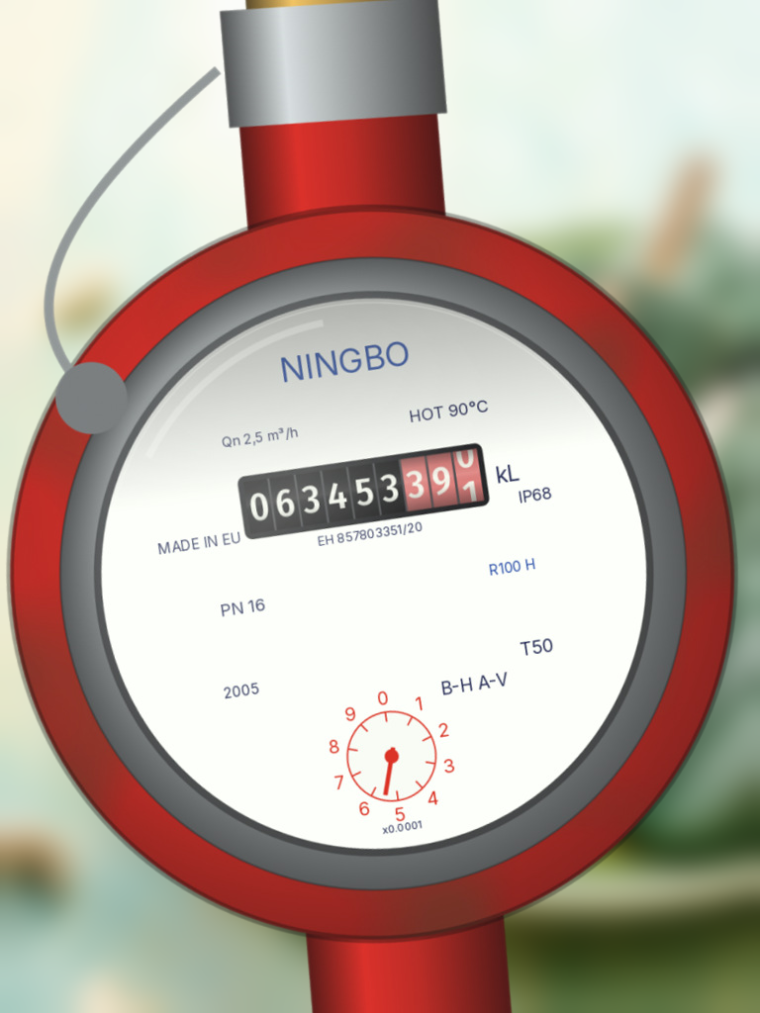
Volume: 63453.3905 kL
